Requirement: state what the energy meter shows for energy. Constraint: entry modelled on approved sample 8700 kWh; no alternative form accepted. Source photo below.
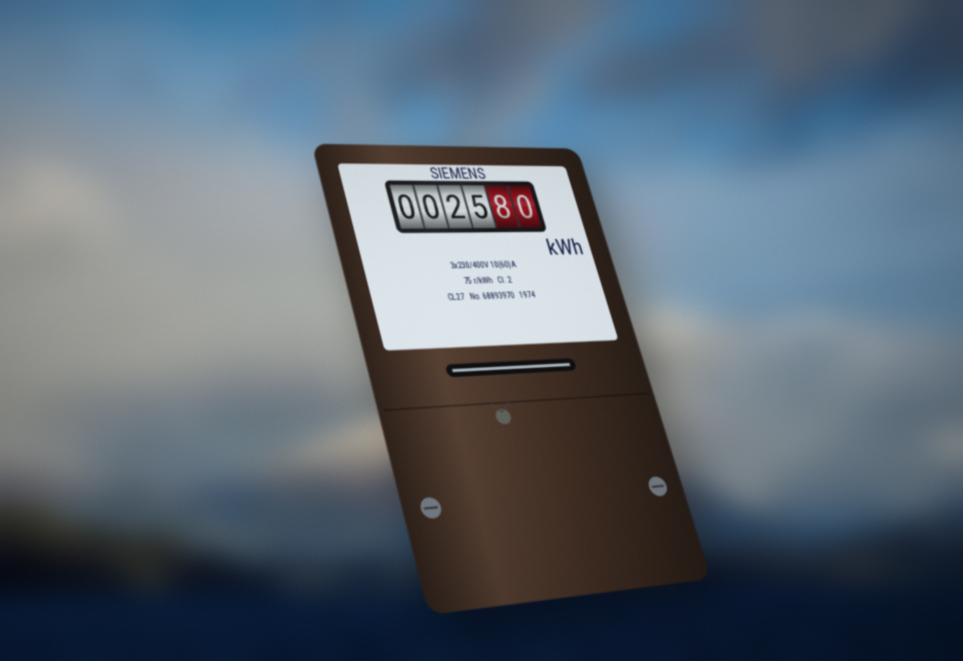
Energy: 25.80 kWh
